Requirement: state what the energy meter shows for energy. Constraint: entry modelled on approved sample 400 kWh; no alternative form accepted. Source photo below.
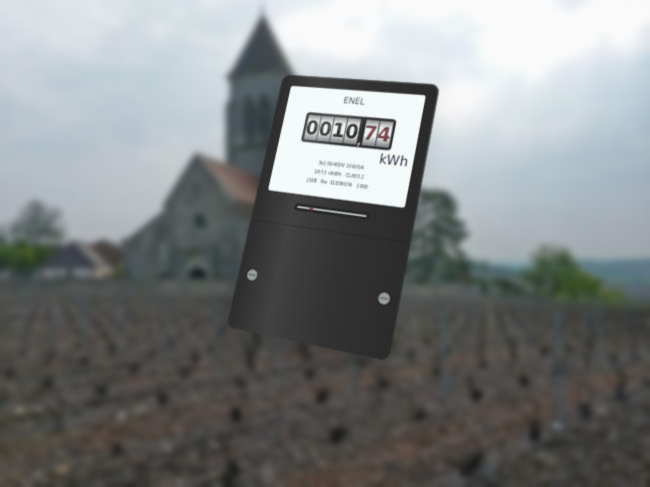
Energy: 10.74 kWh
